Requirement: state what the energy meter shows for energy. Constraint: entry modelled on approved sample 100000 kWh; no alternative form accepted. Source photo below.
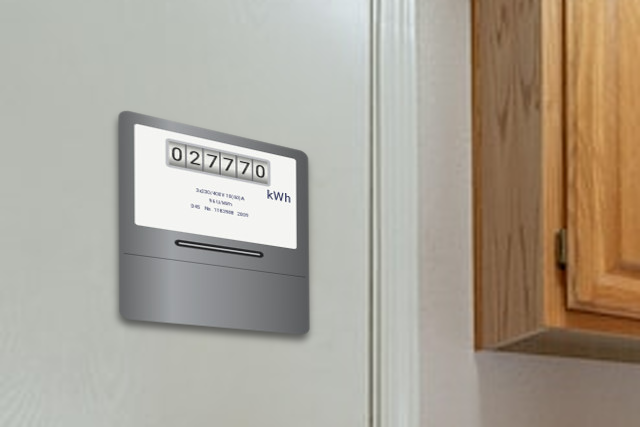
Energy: 27770 kWh
